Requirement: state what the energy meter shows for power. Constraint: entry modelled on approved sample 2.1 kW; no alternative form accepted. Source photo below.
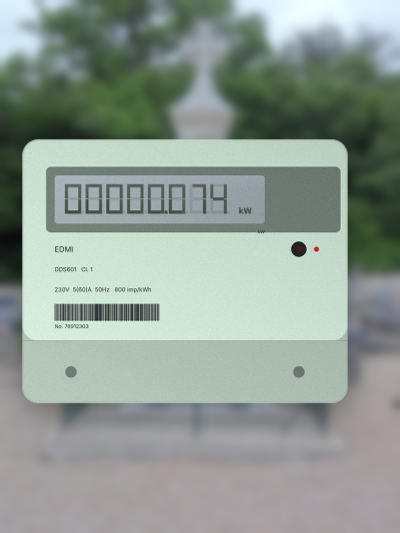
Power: 0.074 kW
